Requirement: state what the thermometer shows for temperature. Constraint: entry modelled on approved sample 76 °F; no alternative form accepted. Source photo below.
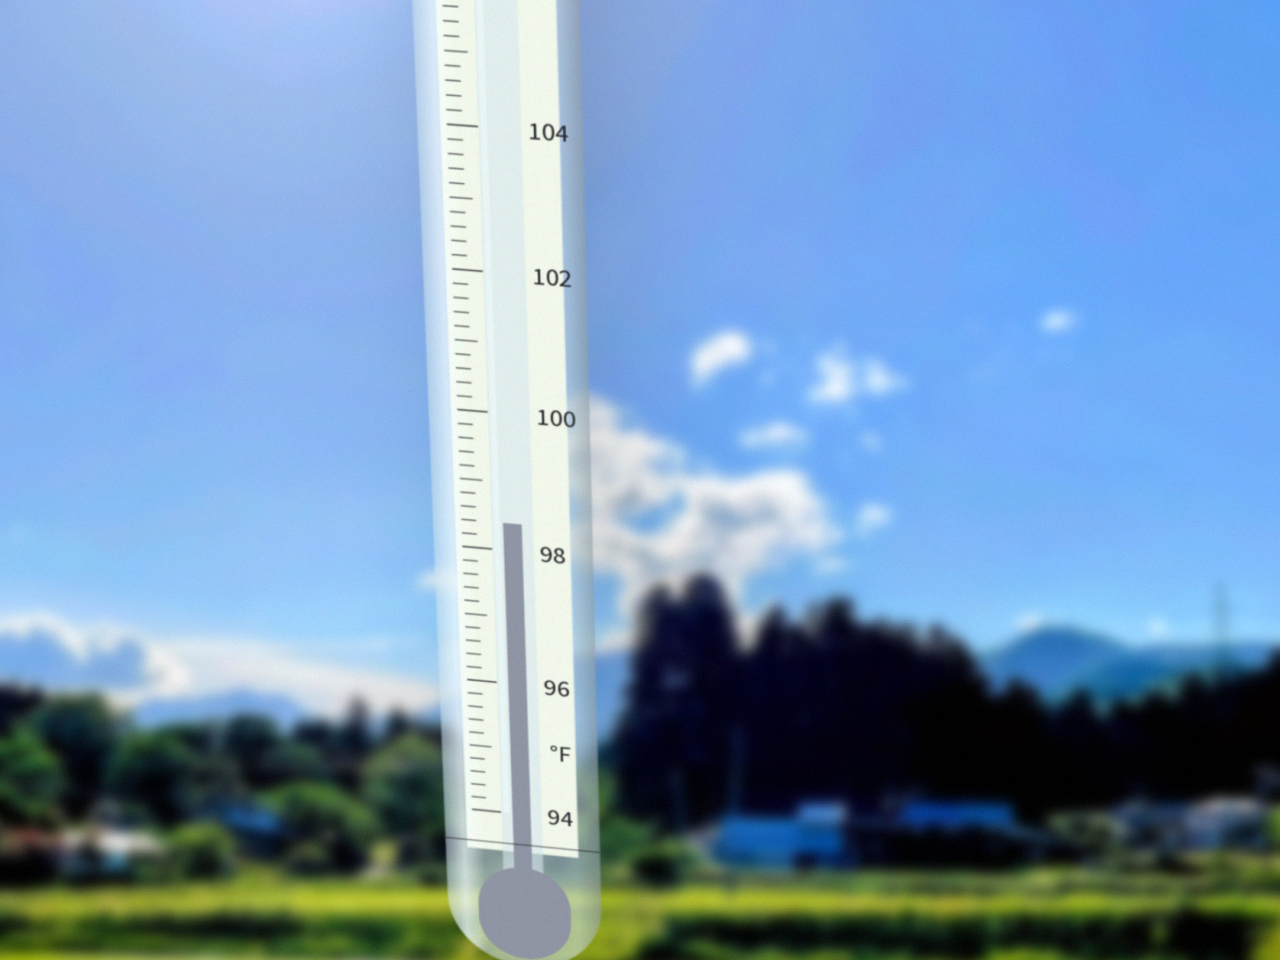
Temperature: 98.4 °F
